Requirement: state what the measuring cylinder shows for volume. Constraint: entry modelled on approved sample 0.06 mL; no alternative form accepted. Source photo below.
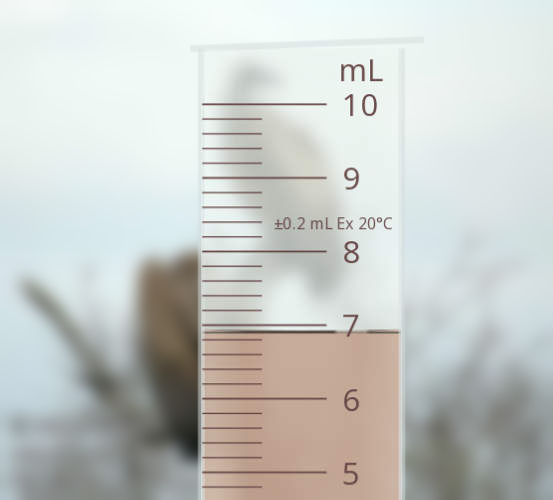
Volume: 6.9 mL
